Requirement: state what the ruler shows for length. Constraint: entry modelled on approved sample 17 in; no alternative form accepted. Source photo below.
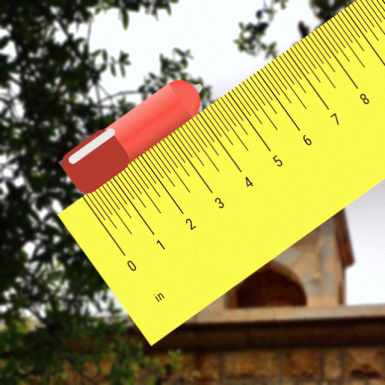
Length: 4.5 in
